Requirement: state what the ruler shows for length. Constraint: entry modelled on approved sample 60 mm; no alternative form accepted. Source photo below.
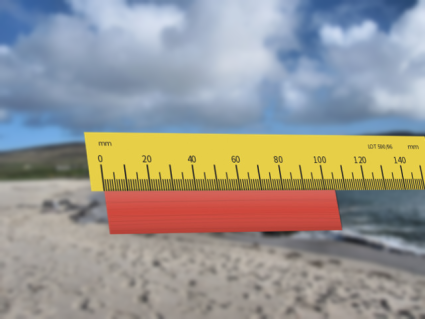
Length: 105 mm
